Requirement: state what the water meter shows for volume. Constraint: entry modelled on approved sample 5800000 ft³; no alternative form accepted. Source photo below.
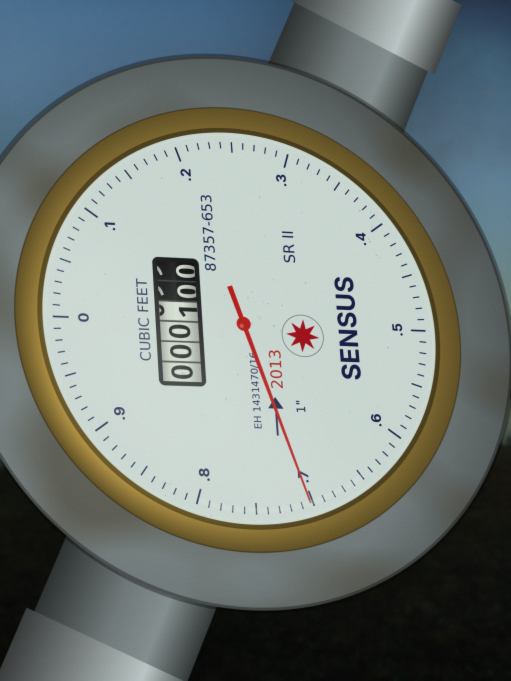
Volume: 99.70 ft³
